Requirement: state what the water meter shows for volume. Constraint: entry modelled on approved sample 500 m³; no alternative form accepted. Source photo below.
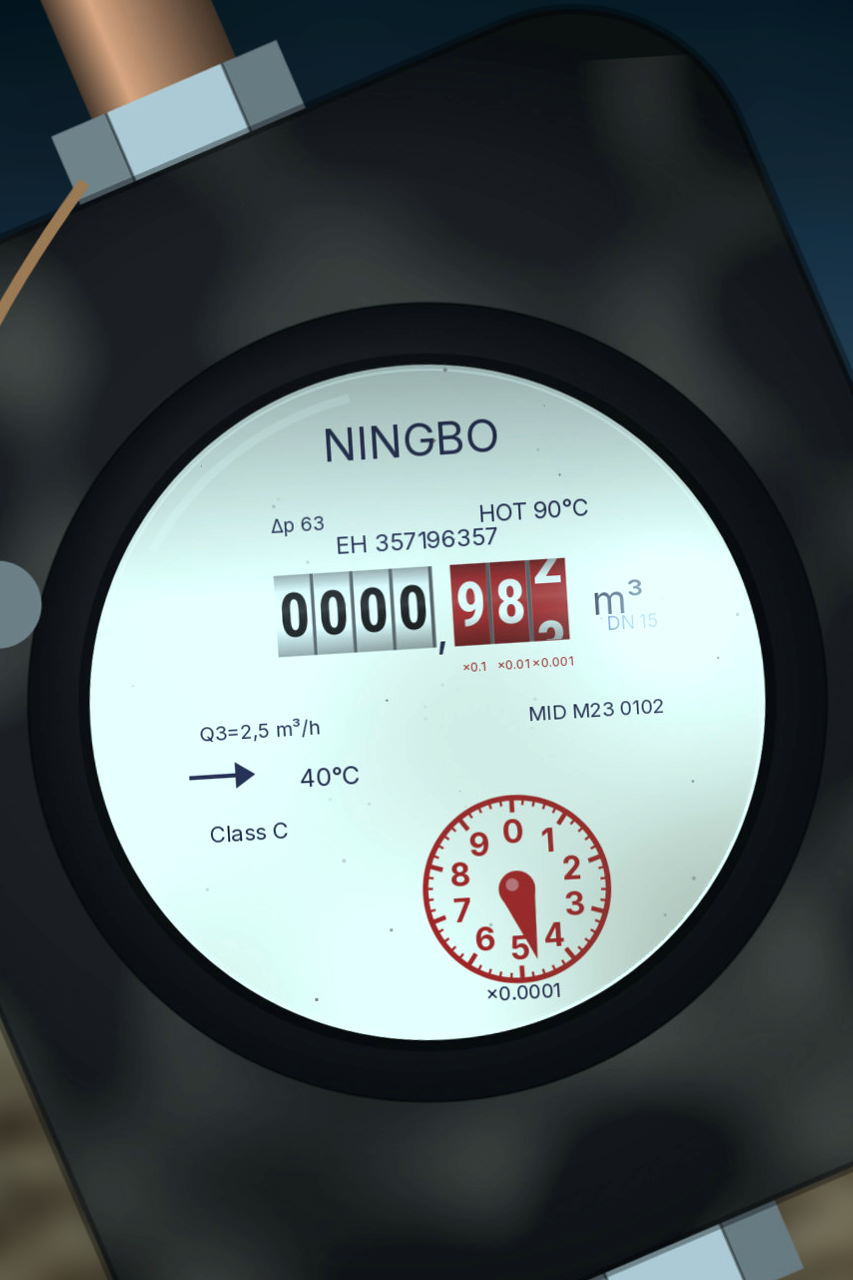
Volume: 0.9824 m³
